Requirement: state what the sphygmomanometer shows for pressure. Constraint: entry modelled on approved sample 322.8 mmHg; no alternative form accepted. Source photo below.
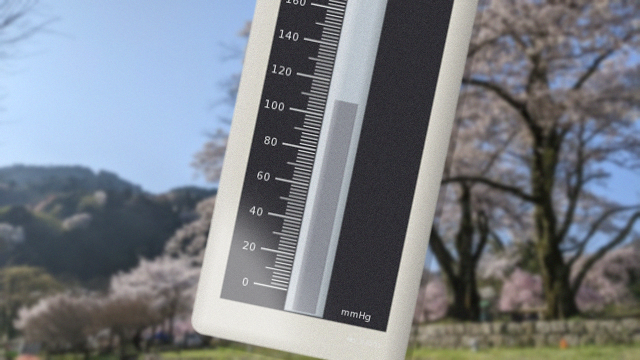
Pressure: 110 mmHg
